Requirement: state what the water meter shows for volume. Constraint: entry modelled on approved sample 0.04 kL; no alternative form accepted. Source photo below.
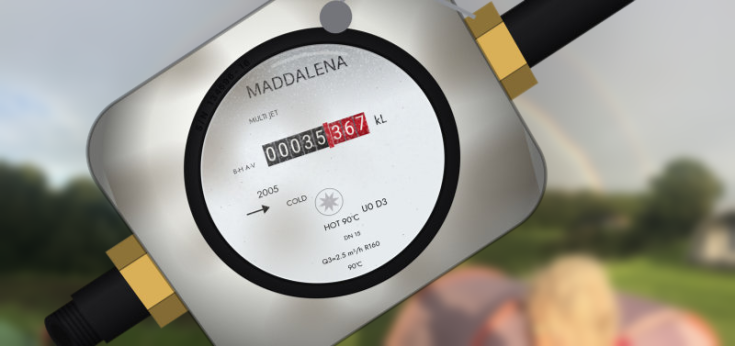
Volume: 35.367 kL
